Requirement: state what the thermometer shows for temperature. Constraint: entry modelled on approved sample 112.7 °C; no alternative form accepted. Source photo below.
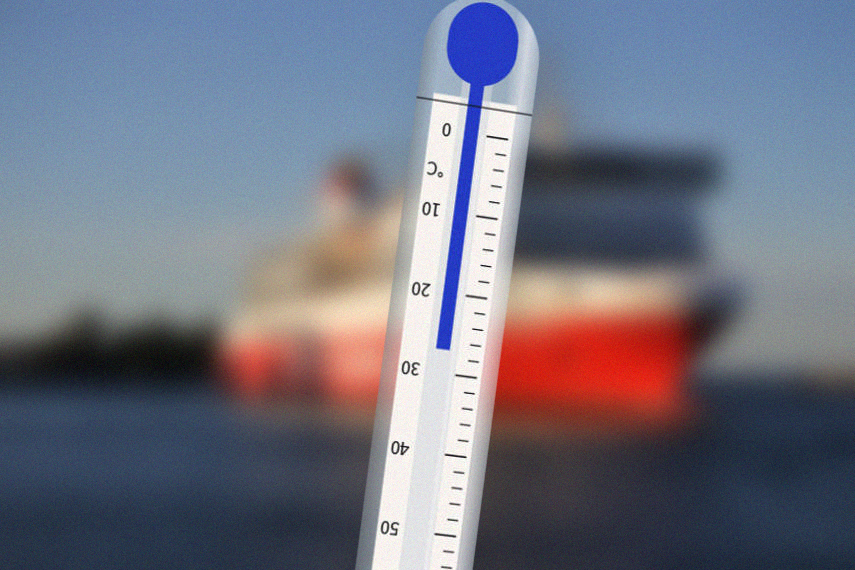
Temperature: 27 °C
